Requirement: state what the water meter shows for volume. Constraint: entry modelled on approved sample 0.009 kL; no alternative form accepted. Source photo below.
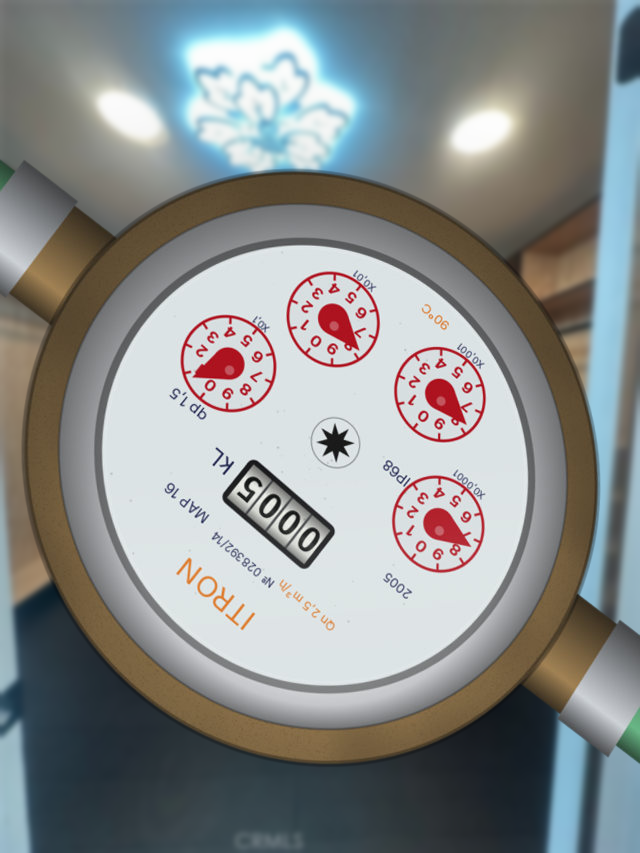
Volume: 5.0777 kL
